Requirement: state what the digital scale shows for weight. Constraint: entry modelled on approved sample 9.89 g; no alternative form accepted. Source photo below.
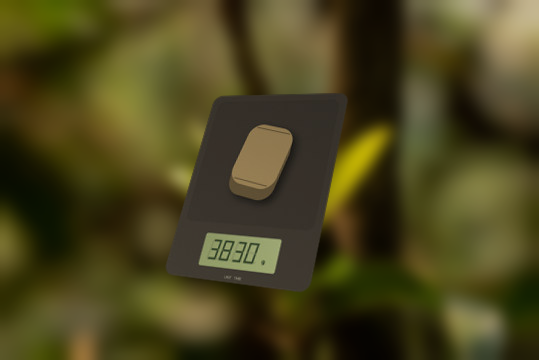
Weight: 3830 g
